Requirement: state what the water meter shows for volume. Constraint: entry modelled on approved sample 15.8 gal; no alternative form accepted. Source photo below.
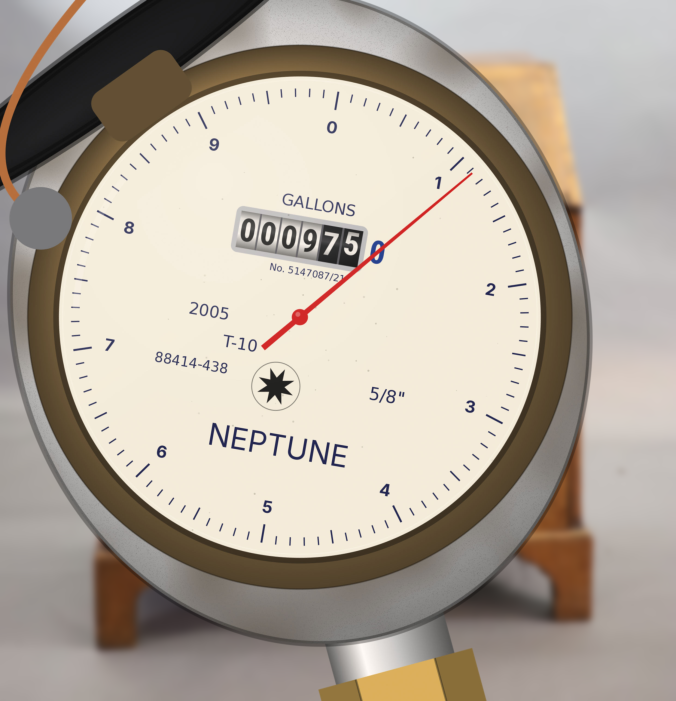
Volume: 9751.1 gal
